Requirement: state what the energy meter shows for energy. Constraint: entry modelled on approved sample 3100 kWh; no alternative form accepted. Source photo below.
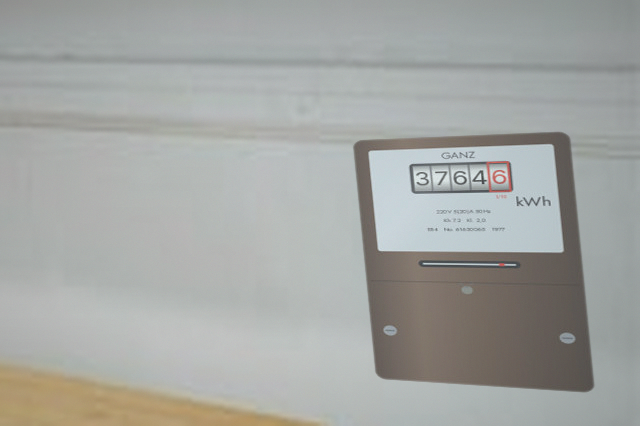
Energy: 3764.6 kWh
